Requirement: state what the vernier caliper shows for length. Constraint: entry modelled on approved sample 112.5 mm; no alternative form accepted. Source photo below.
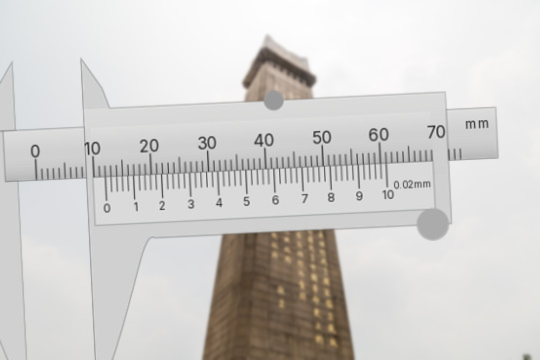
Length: 12.0 mm
